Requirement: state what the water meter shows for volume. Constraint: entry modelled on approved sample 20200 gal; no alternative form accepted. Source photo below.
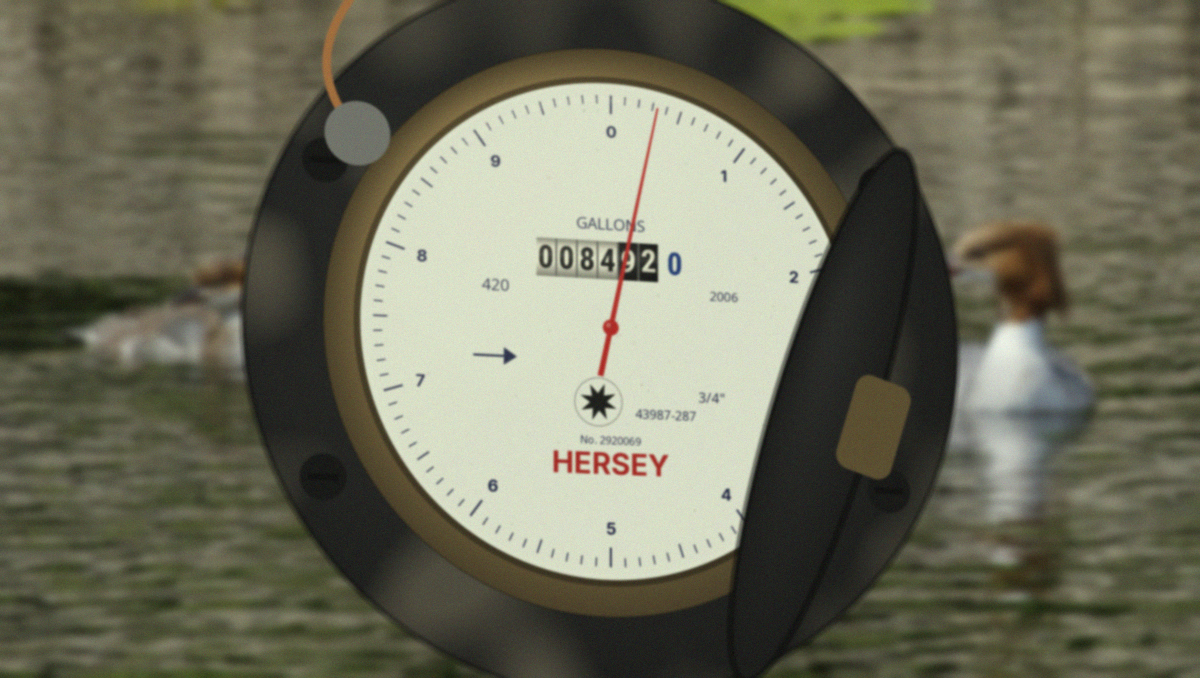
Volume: 84920.3 gal
